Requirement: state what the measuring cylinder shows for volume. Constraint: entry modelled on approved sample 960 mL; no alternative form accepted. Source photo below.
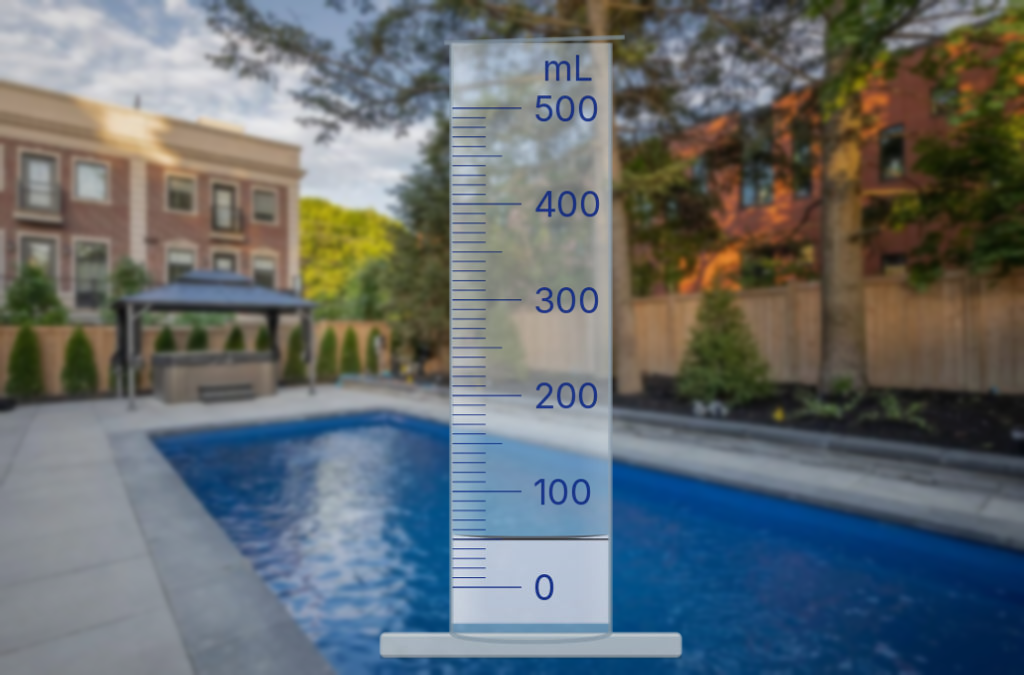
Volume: 50 mL
